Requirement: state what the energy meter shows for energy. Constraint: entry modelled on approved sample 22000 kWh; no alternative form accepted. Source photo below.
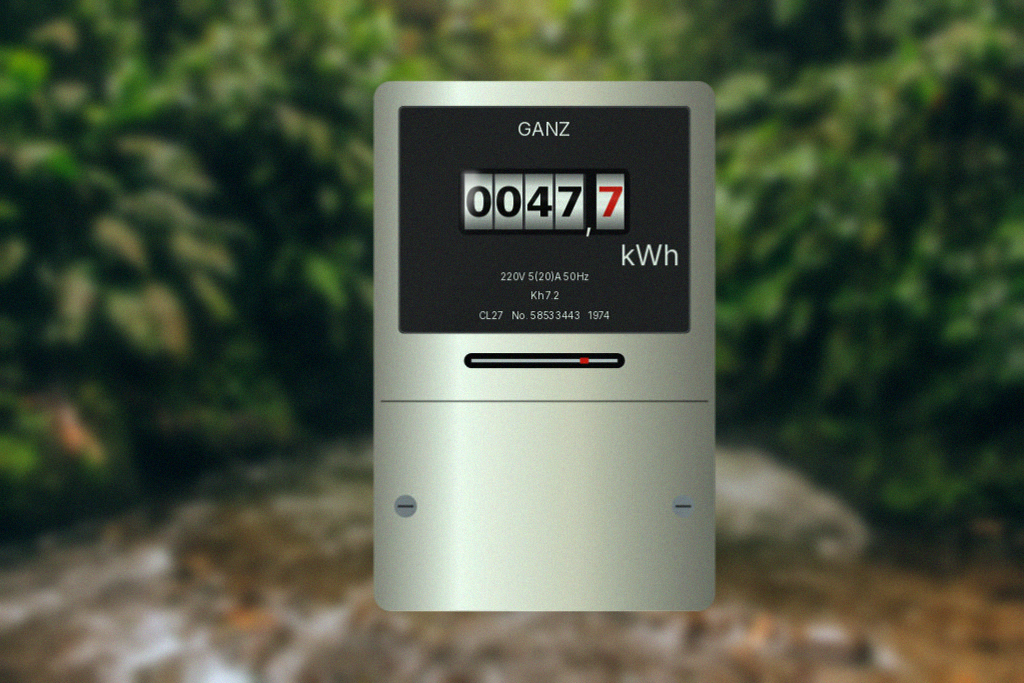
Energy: 47.7 kWh
